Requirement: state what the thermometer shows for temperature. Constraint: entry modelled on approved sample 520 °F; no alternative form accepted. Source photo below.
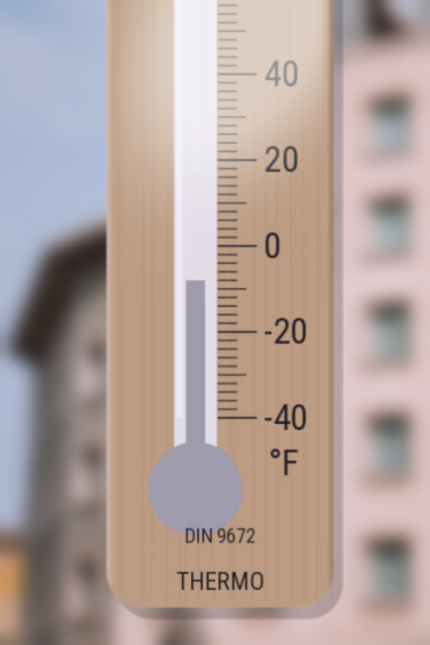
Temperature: -8 °F
